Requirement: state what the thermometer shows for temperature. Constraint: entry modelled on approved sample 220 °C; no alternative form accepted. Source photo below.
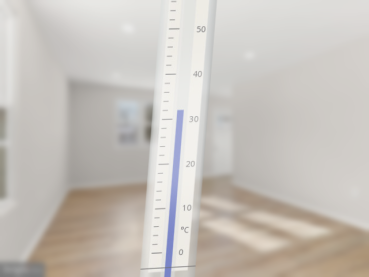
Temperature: 32 °C
